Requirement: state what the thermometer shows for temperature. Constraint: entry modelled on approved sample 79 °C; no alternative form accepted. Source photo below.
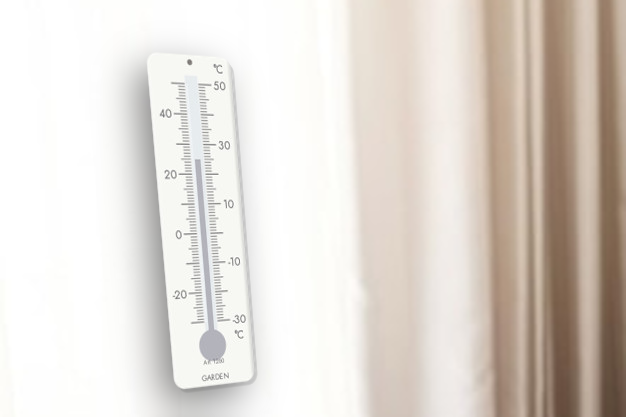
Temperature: 25 °C
